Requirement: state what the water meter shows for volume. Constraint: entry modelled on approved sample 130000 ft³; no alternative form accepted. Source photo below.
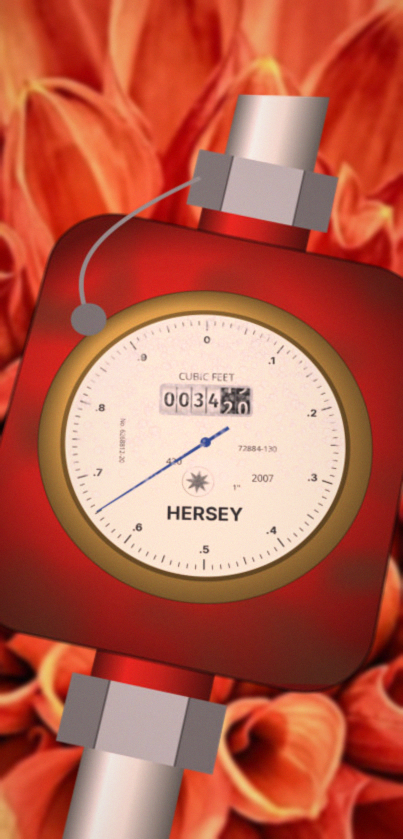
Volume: 3419.65 ft³
